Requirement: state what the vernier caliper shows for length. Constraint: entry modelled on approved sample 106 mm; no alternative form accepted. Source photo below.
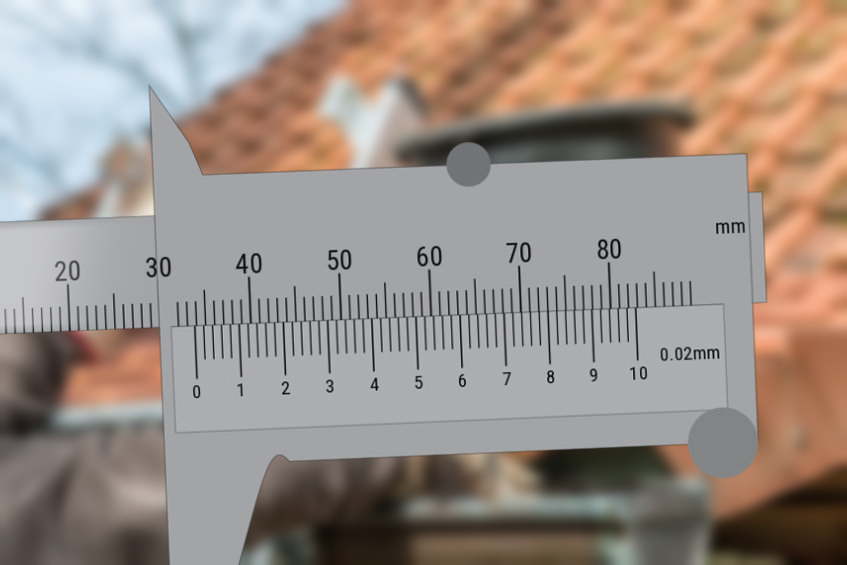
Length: 33.8 mm
